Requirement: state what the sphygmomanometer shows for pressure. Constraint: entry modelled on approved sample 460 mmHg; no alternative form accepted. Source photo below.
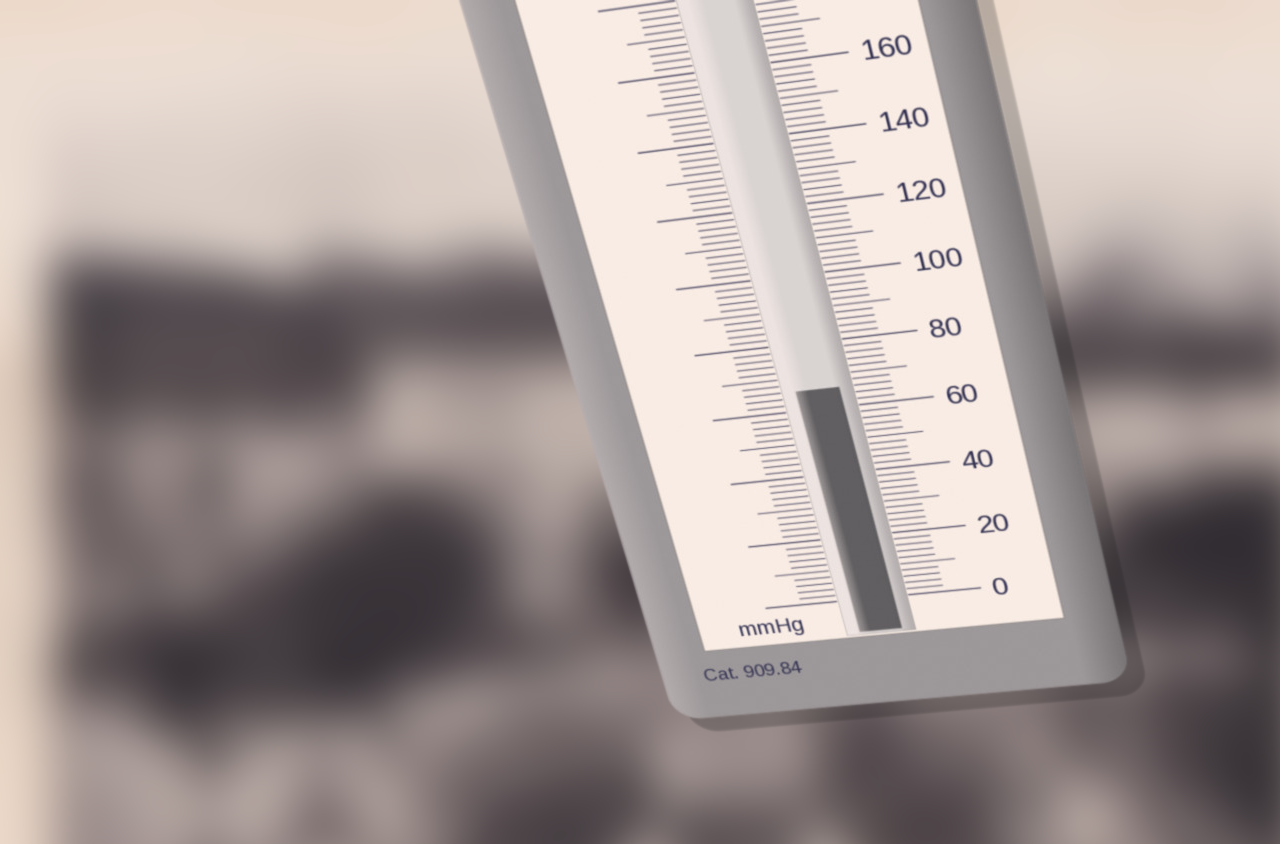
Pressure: 66 mmHg
